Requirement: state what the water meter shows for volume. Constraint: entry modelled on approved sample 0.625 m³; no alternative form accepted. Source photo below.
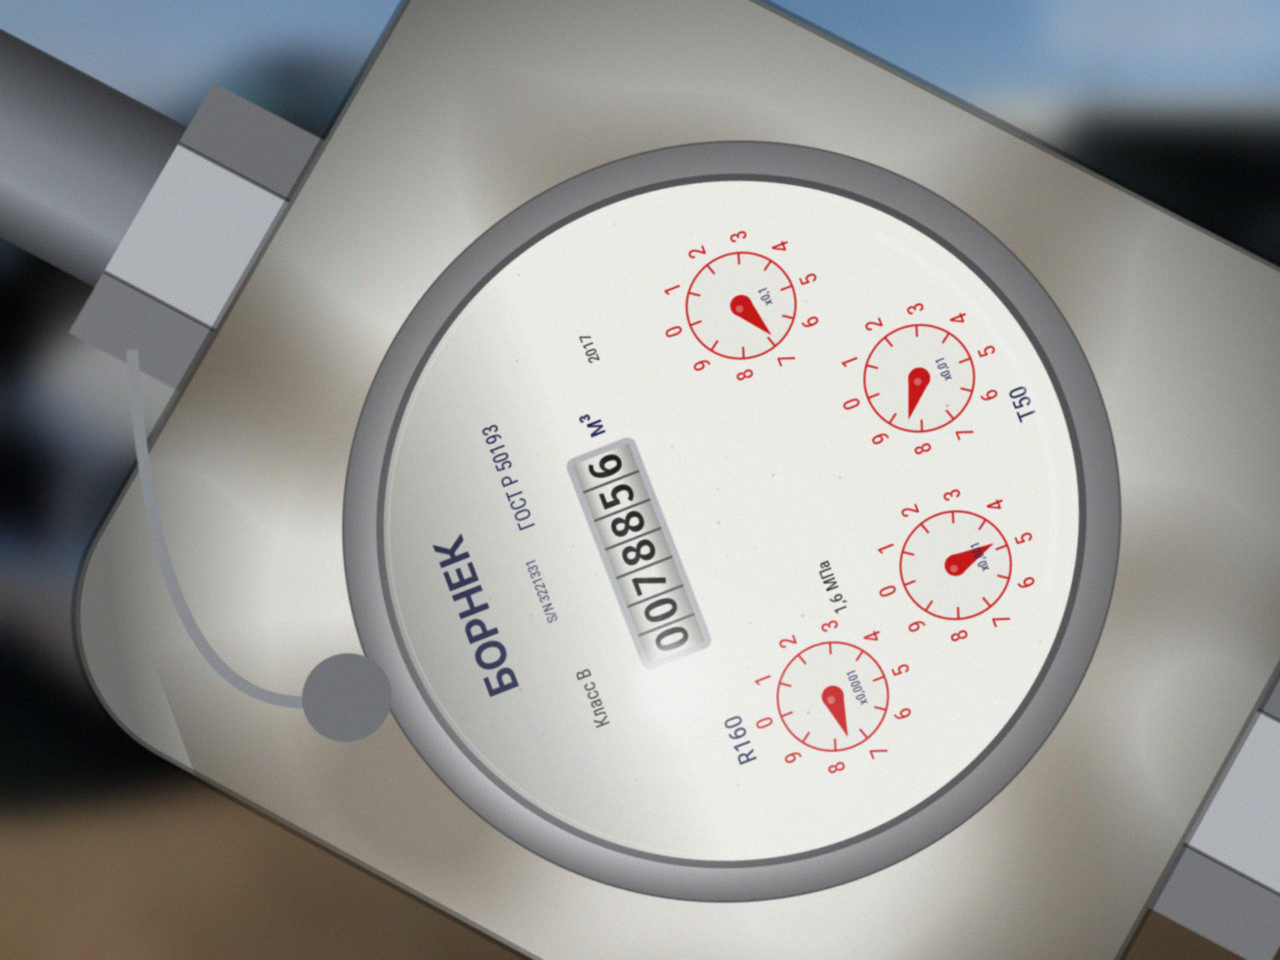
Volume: 78856.6847 m³
